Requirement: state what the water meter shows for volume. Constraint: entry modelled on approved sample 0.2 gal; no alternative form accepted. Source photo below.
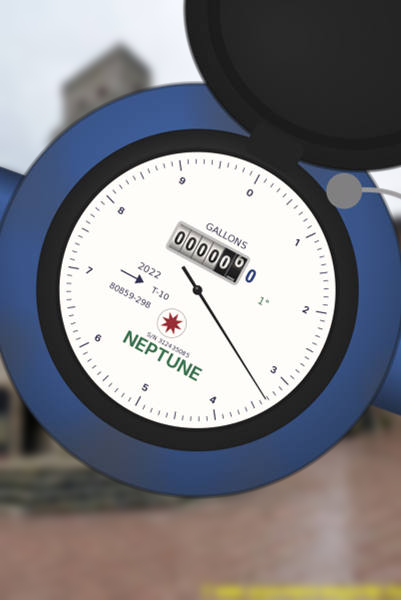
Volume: 63.3 gal
